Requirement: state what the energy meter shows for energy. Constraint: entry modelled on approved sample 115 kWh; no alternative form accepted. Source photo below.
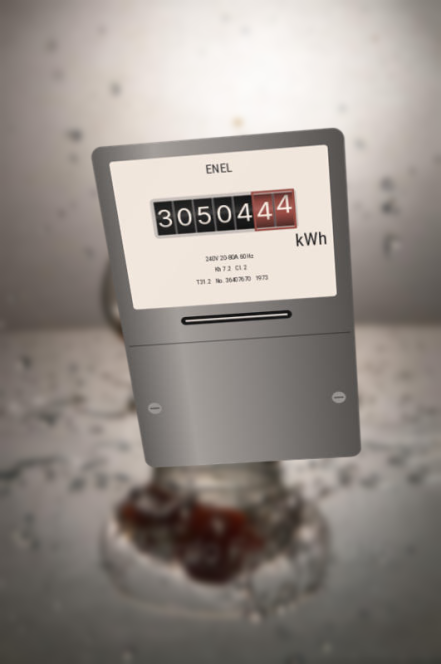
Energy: 30504.44 kWh
